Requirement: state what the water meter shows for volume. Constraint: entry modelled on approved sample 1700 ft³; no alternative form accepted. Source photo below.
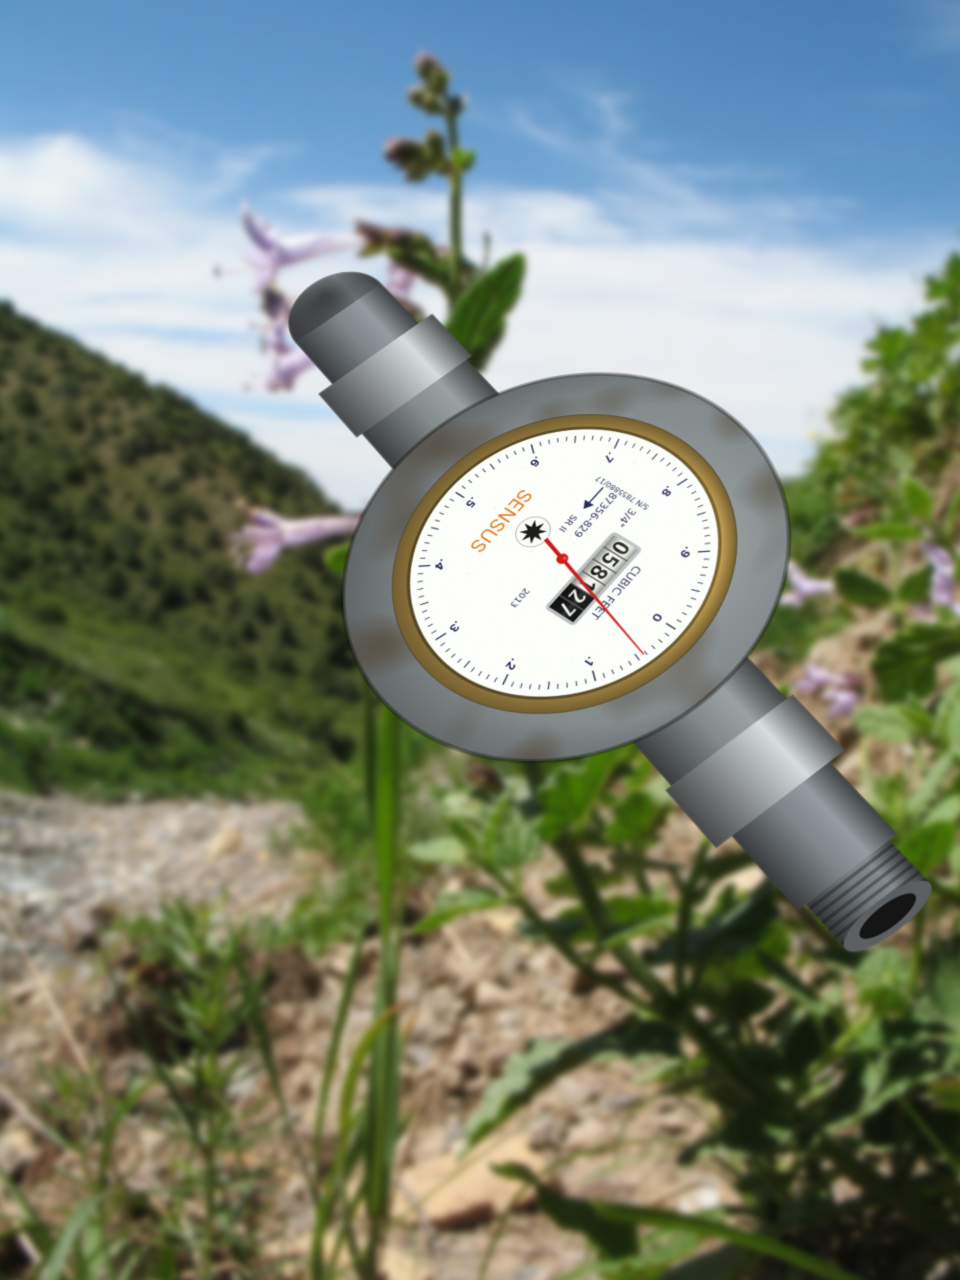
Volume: 58127.04 ft³
